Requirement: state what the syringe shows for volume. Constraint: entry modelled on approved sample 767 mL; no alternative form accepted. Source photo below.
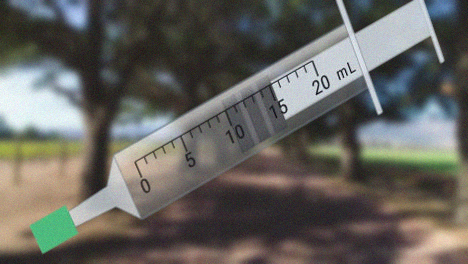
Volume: 10 mL
